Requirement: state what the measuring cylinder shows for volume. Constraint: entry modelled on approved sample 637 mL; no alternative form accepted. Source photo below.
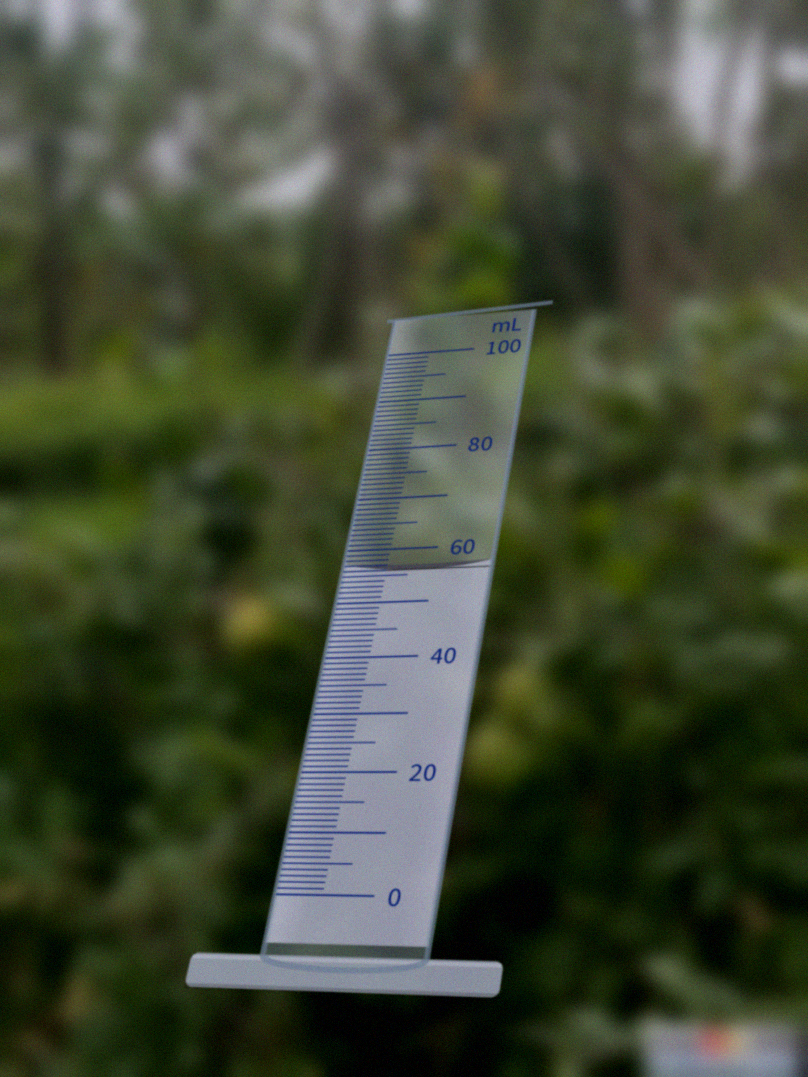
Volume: 56 mL
